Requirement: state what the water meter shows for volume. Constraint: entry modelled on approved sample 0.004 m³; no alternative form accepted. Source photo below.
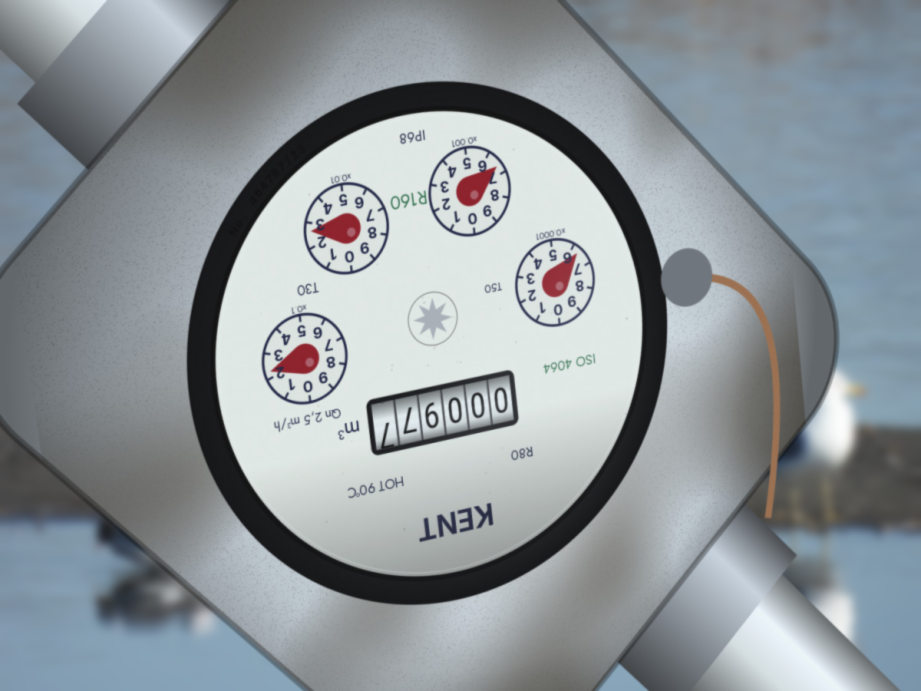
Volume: 977.2266 m³
